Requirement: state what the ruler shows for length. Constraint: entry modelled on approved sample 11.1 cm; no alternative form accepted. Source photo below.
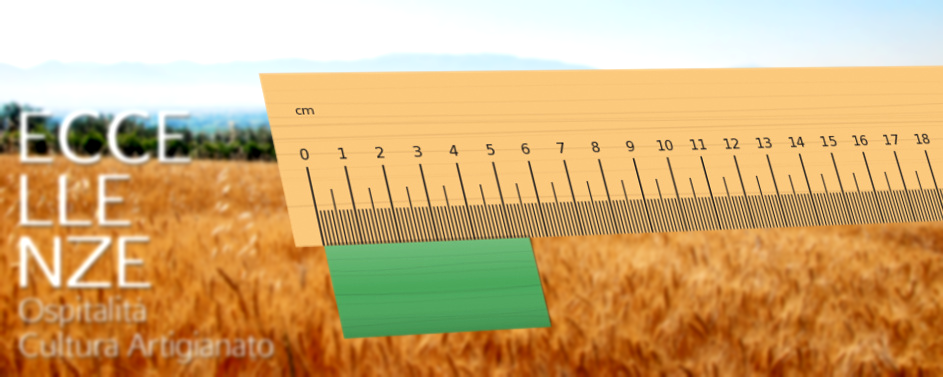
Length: 5.5 cm
